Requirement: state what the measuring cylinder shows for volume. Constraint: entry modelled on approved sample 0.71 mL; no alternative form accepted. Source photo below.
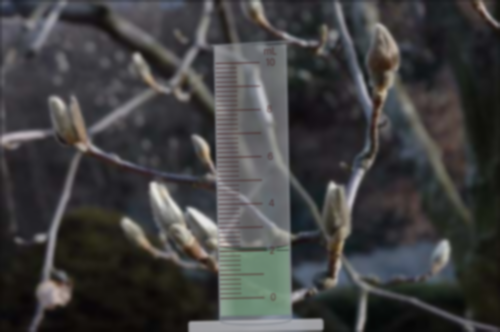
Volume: 2 mL
